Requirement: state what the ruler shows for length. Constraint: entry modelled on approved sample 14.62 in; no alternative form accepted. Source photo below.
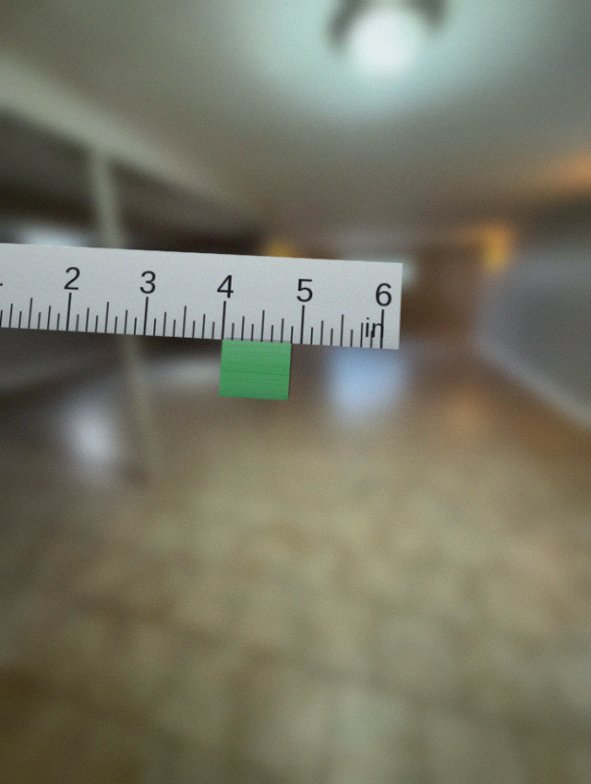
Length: 0.875 in
